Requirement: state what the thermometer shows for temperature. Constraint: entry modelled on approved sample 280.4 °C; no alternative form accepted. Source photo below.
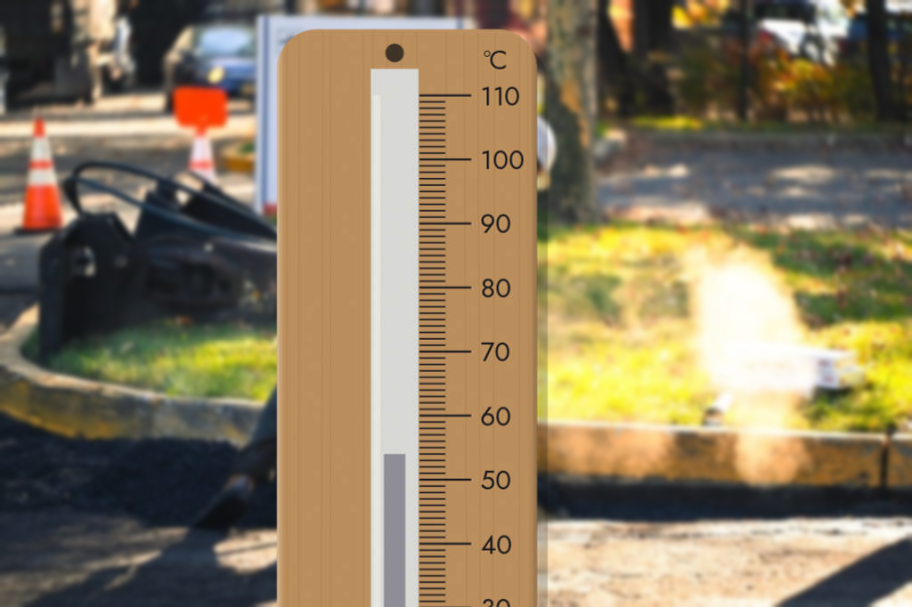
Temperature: 54 °C
